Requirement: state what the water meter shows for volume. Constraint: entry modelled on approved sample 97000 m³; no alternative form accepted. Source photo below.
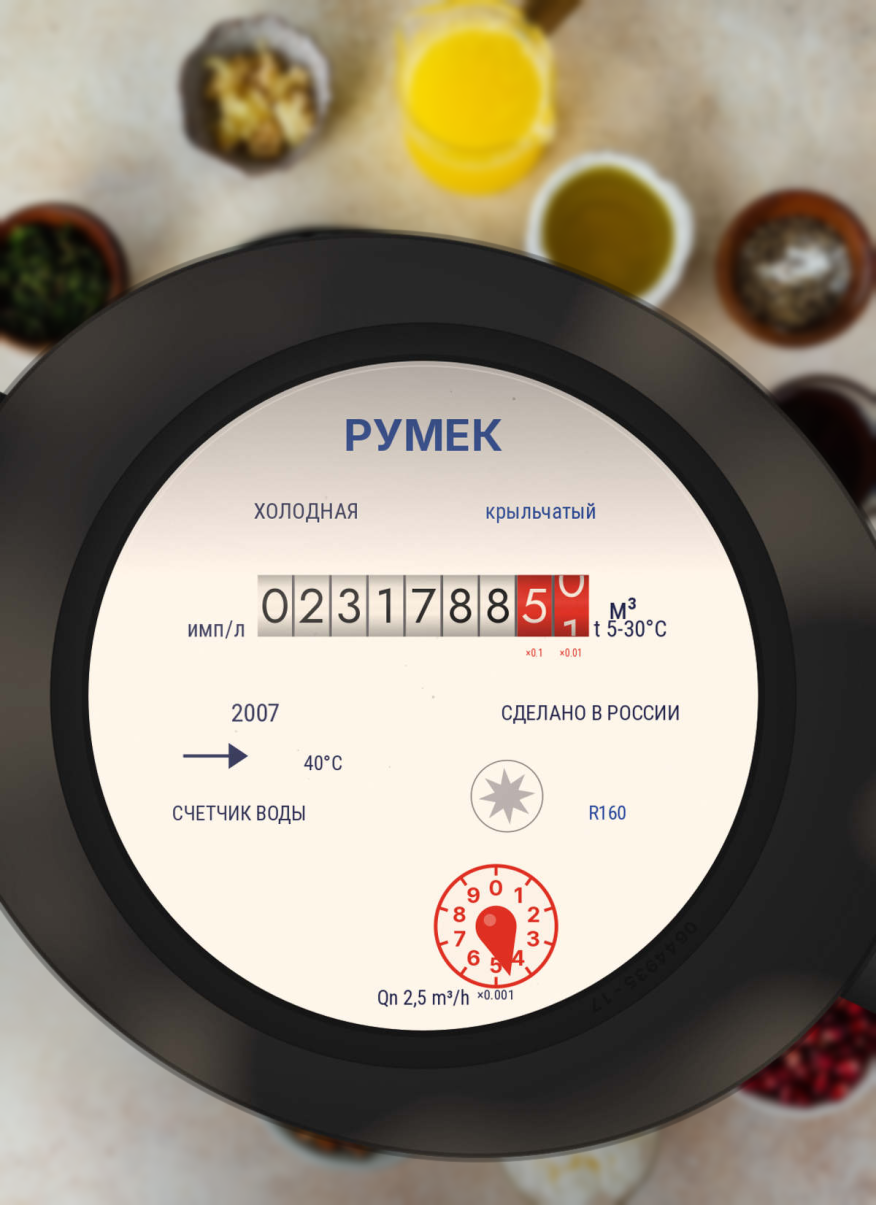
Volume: 231788.504 m³
